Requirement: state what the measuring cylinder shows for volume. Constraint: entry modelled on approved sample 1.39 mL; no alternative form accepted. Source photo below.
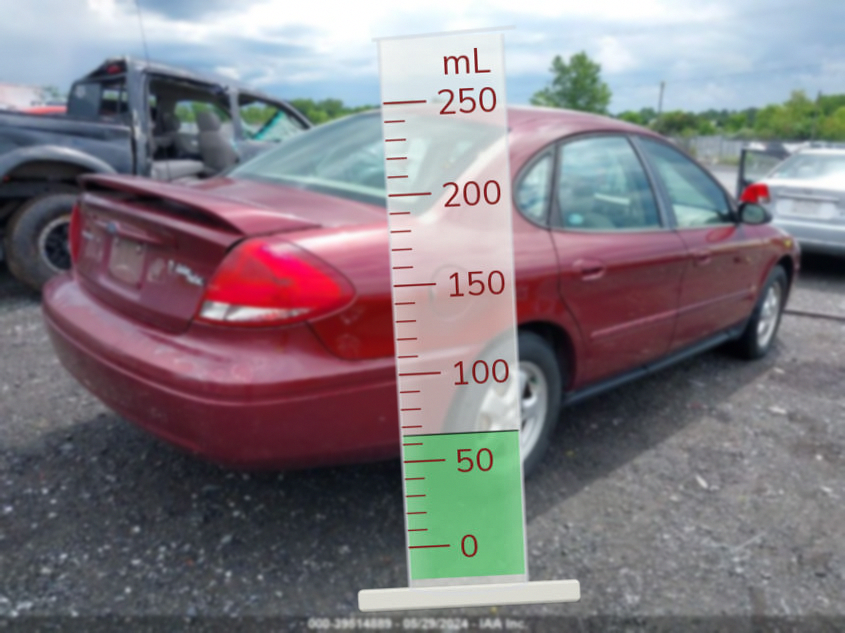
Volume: 65 mL
